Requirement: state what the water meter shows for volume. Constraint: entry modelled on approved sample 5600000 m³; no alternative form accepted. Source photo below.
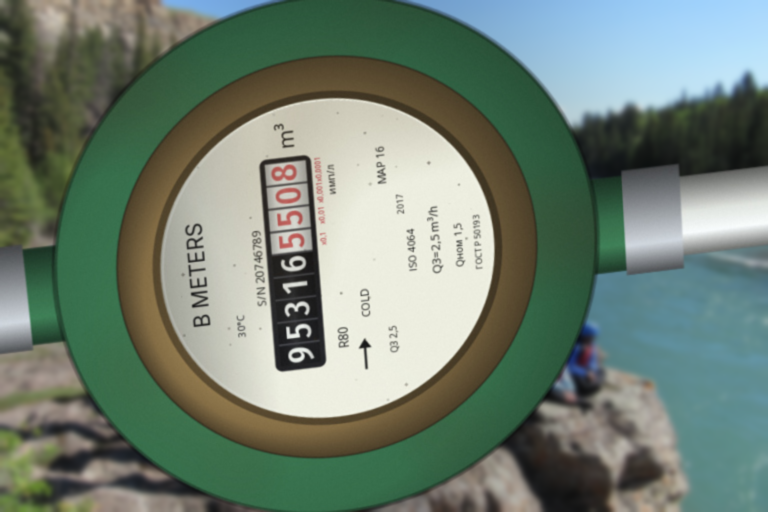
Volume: 95316.5508 m³
